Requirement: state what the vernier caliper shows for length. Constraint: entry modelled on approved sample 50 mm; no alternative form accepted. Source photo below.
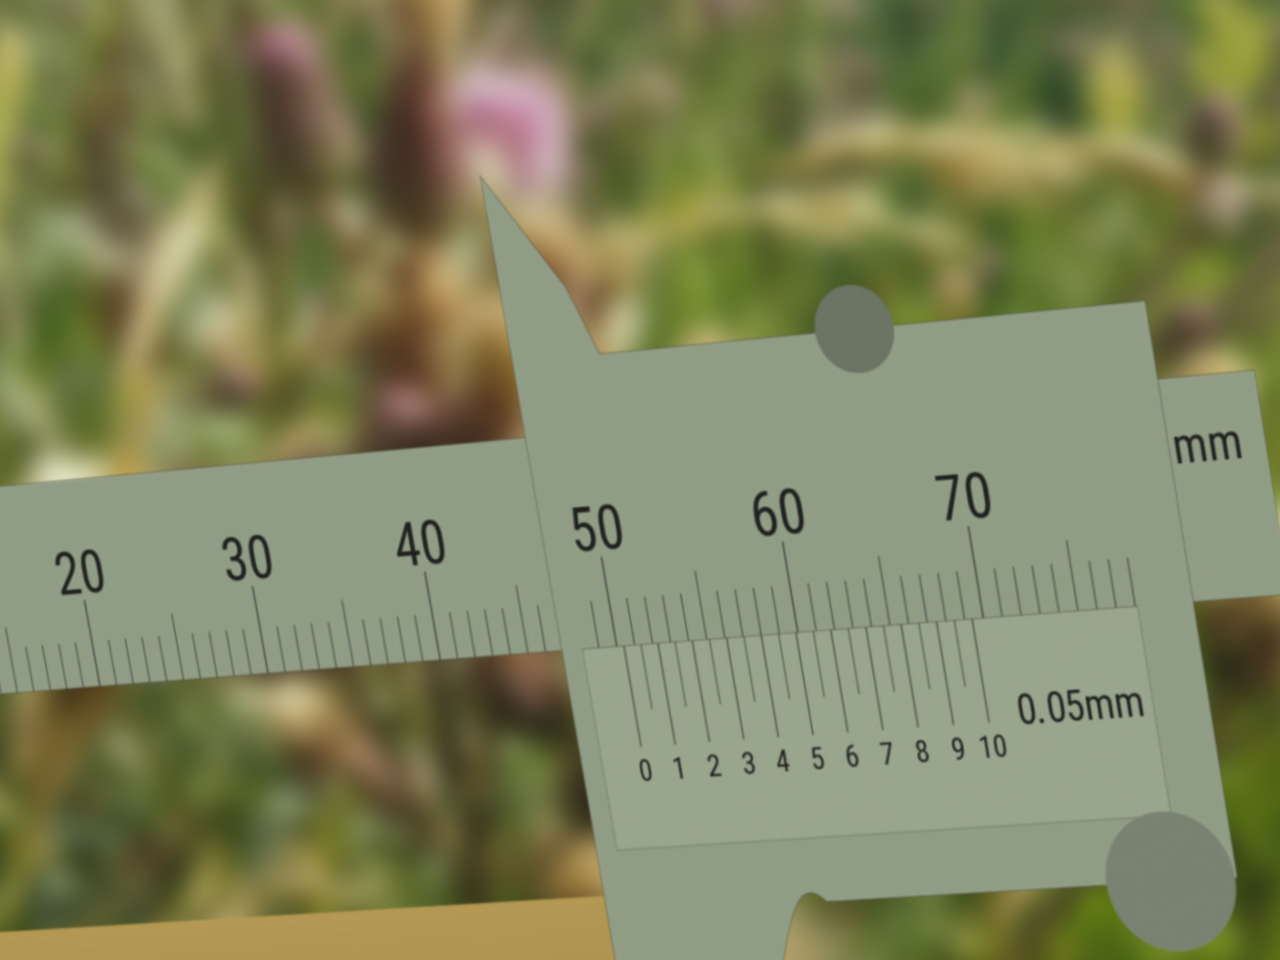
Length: 50.4 mm
